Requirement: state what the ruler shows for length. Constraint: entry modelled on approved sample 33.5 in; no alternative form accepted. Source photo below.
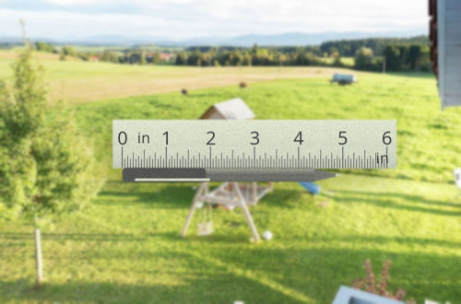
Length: 5 in
